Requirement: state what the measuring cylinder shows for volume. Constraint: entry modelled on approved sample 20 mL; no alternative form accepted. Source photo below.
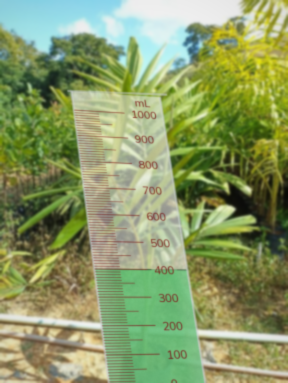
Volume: 400 mL
